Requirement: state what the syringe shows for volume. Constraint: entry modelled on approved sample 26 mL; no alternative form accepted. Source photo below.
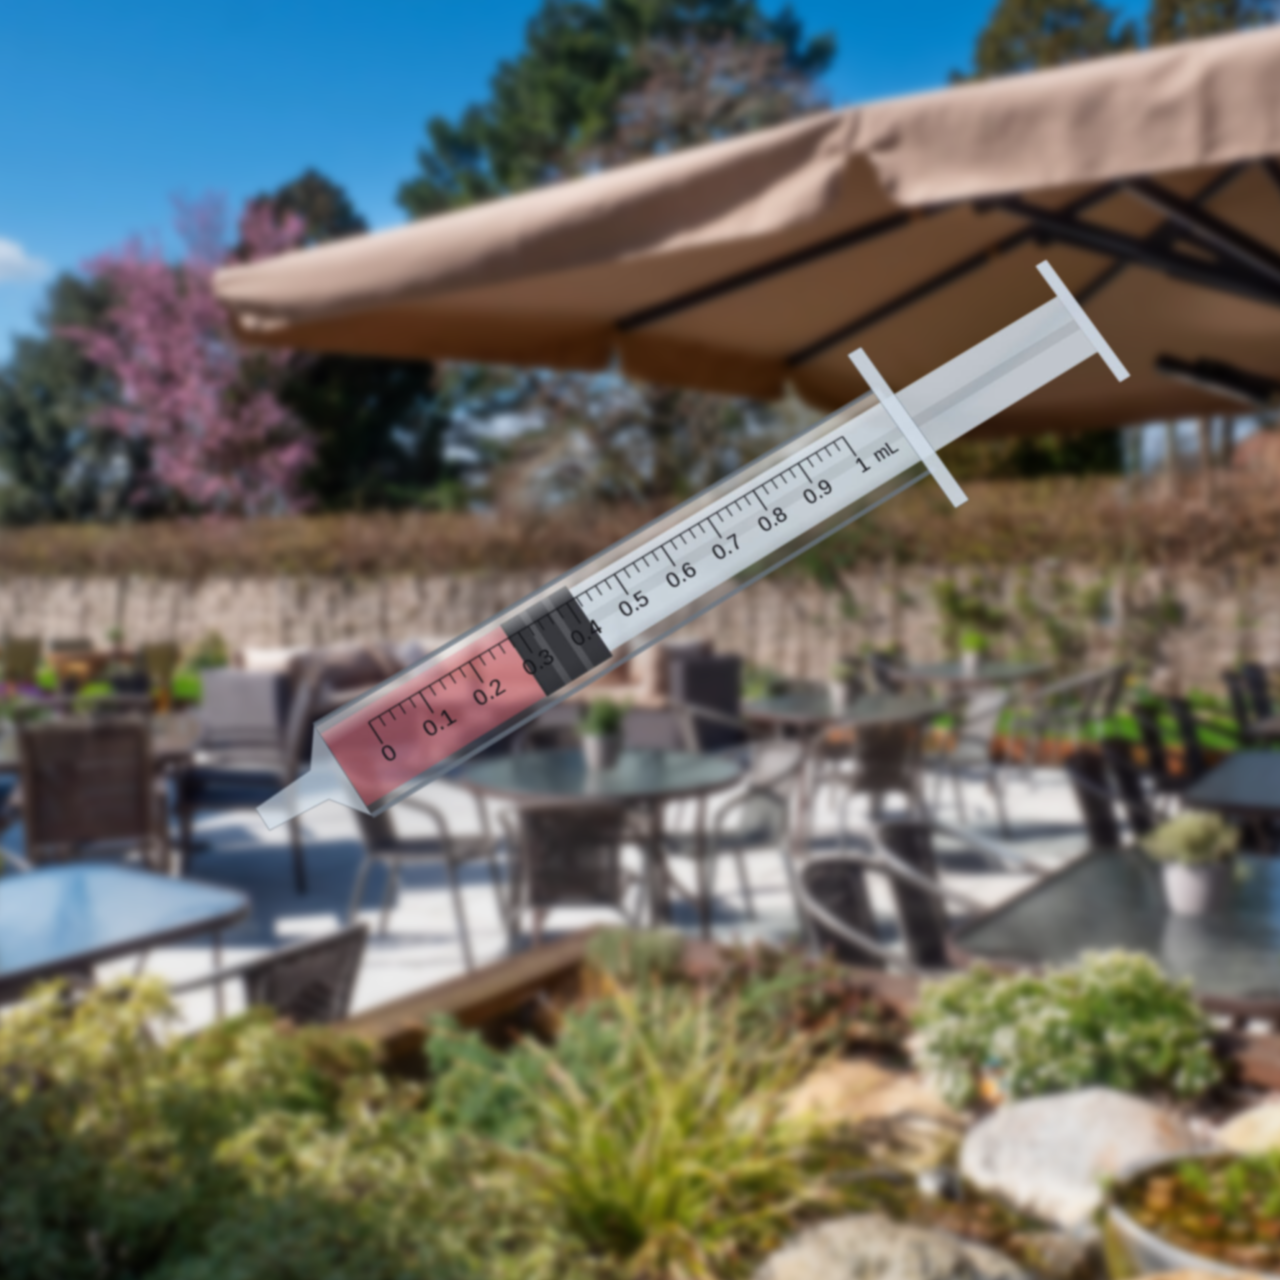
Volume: 0.28 mL
